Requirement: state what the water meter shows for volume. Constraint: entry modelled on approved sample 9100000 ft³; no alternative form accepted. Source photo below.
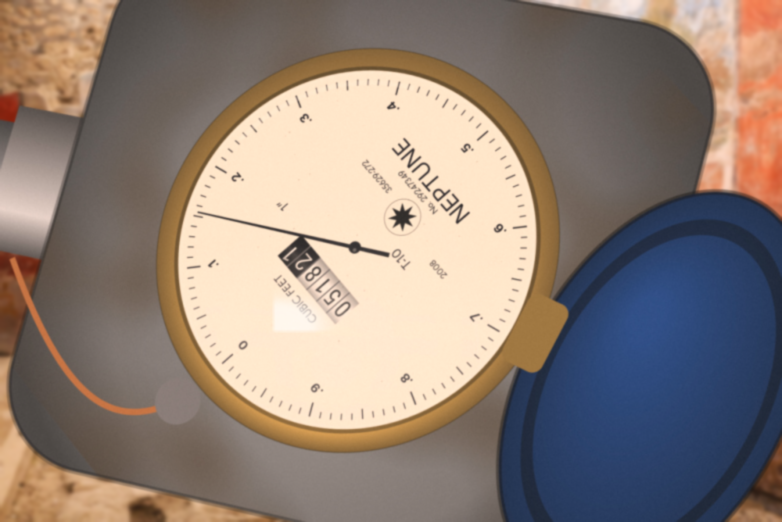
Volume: 51821.15 ft³
